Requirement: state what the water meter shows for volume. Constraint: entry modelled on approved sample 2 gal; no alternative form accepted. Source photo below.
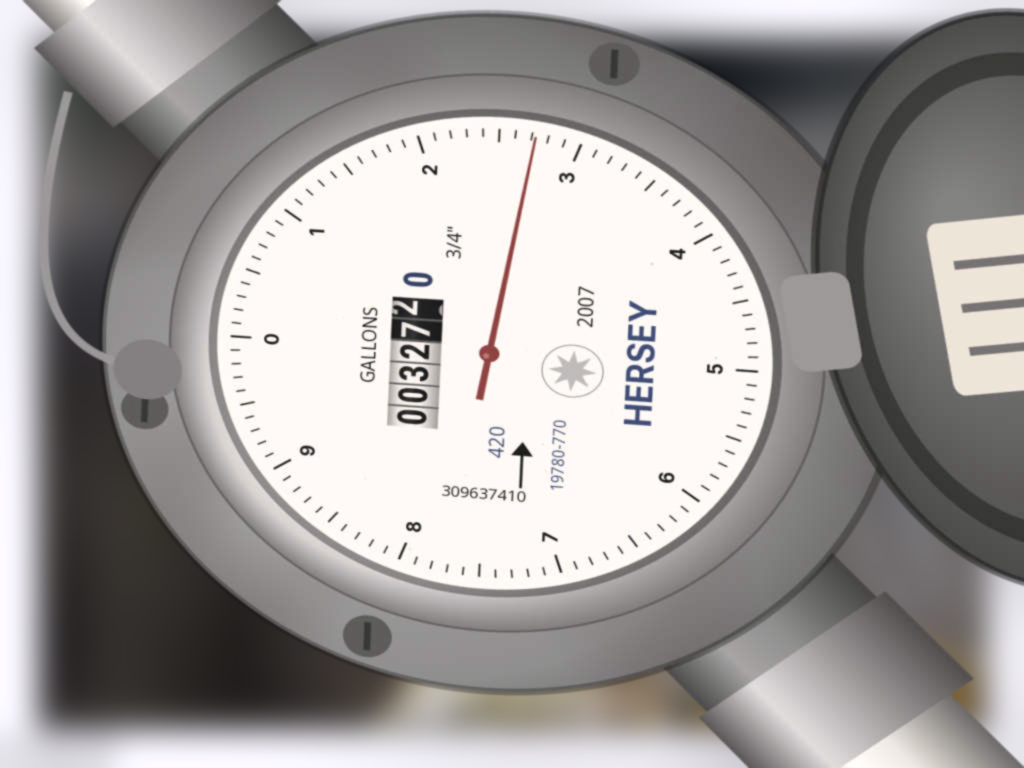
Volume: 32722.7 gal
